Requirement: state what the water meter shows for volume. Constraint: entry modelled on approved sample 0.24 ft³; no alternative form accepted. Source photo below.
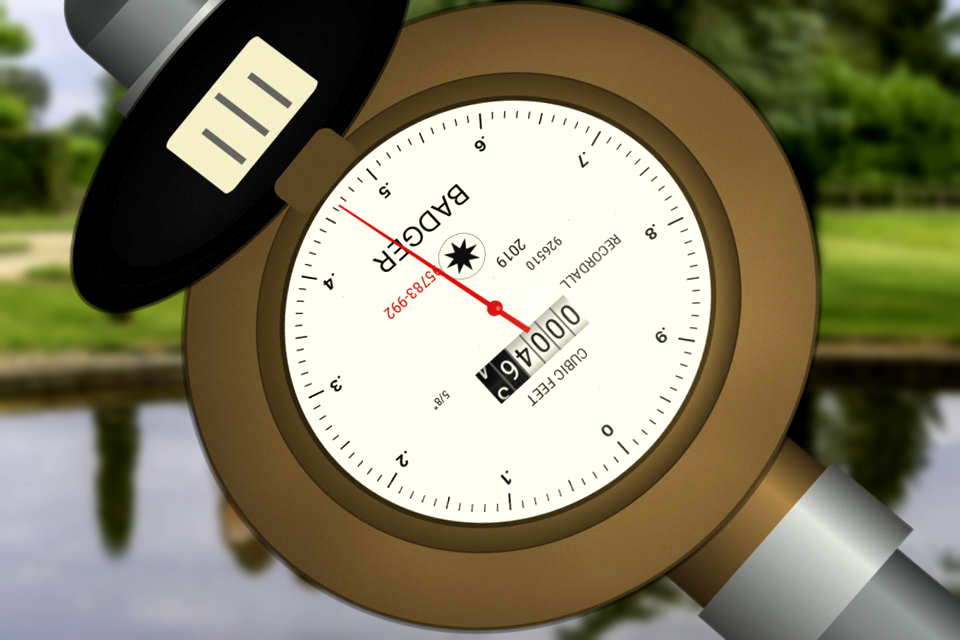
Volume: 463.46 ft³
